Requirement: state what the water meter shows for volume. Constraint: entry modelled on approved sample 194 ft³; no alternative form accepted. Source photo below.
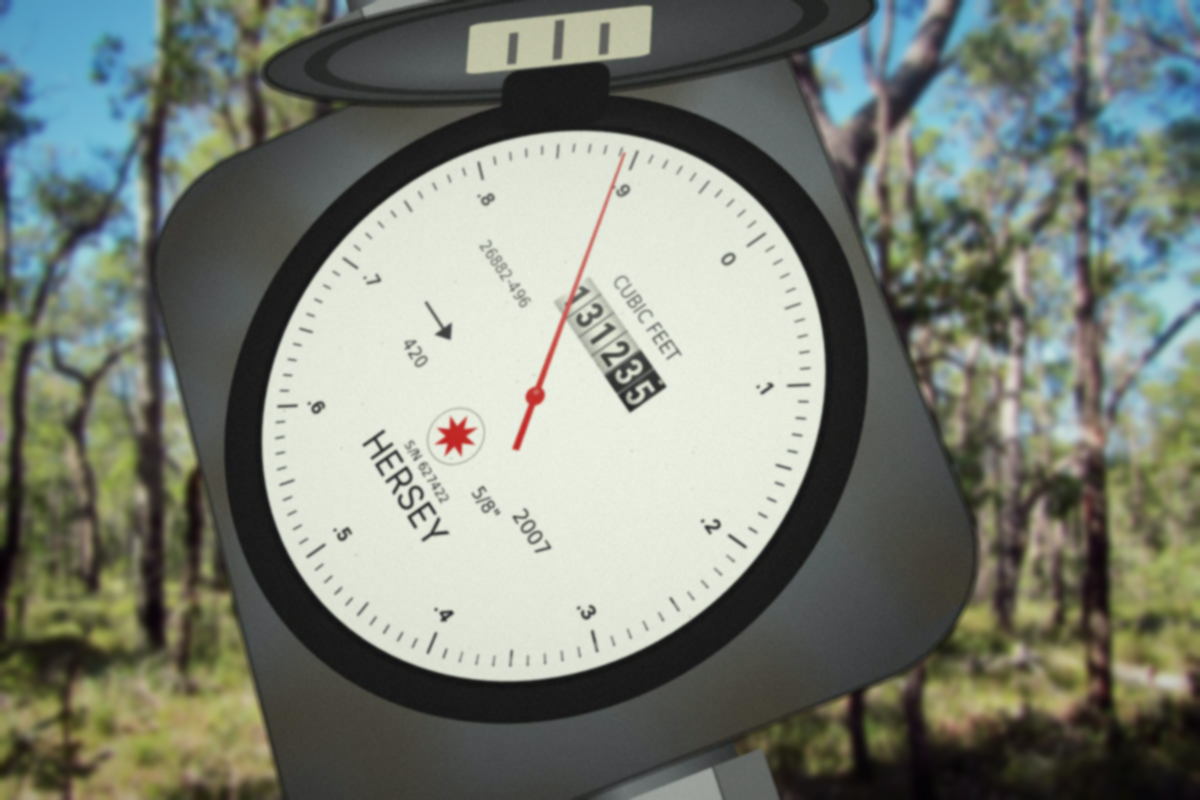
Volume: 131234.89 ft³
